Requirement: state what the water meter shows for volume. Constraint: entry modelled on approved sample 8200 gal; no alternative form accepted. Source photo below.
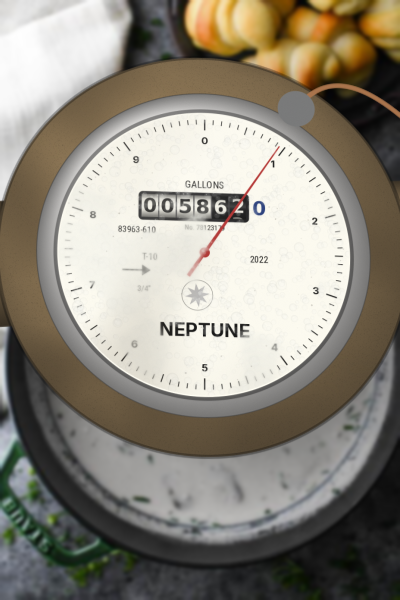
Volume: 58620.9 gal
